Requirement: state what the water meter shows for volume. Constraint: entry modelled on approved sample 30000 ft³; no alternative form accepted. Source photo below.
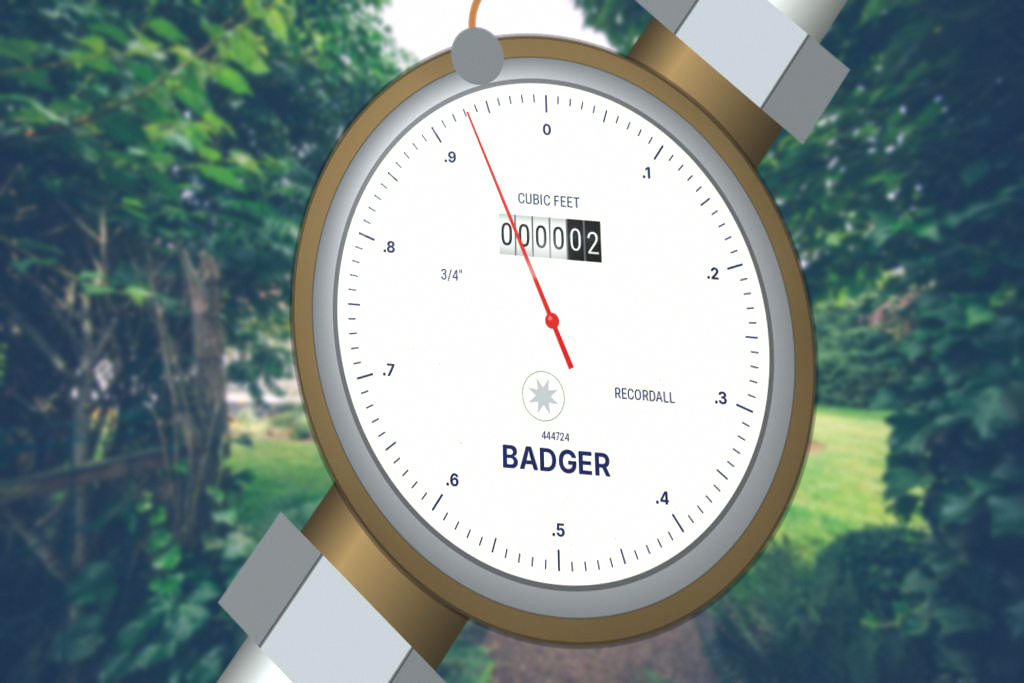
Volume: 1.93 ft³
